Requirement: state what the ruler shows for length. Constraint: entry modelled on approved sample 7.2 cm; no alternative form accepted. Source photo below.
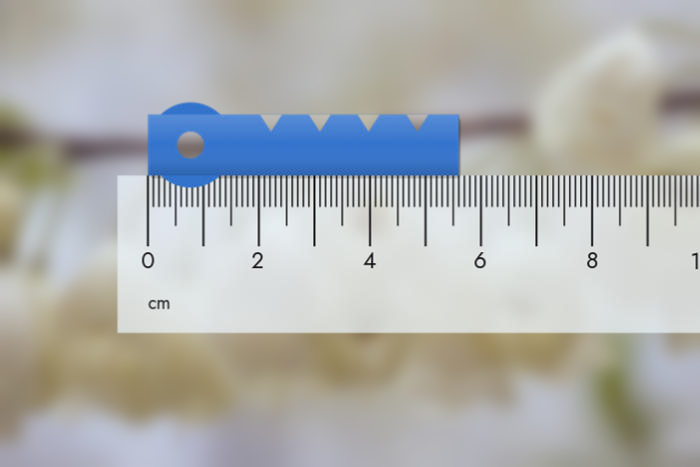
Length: 5.6 cm
